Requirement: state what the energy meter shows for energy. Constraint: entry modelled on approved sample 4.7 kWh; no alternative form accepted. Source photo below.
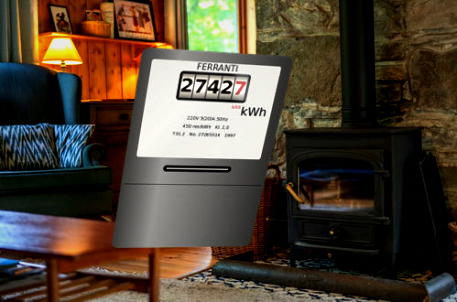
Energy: 2742.7 kWh
